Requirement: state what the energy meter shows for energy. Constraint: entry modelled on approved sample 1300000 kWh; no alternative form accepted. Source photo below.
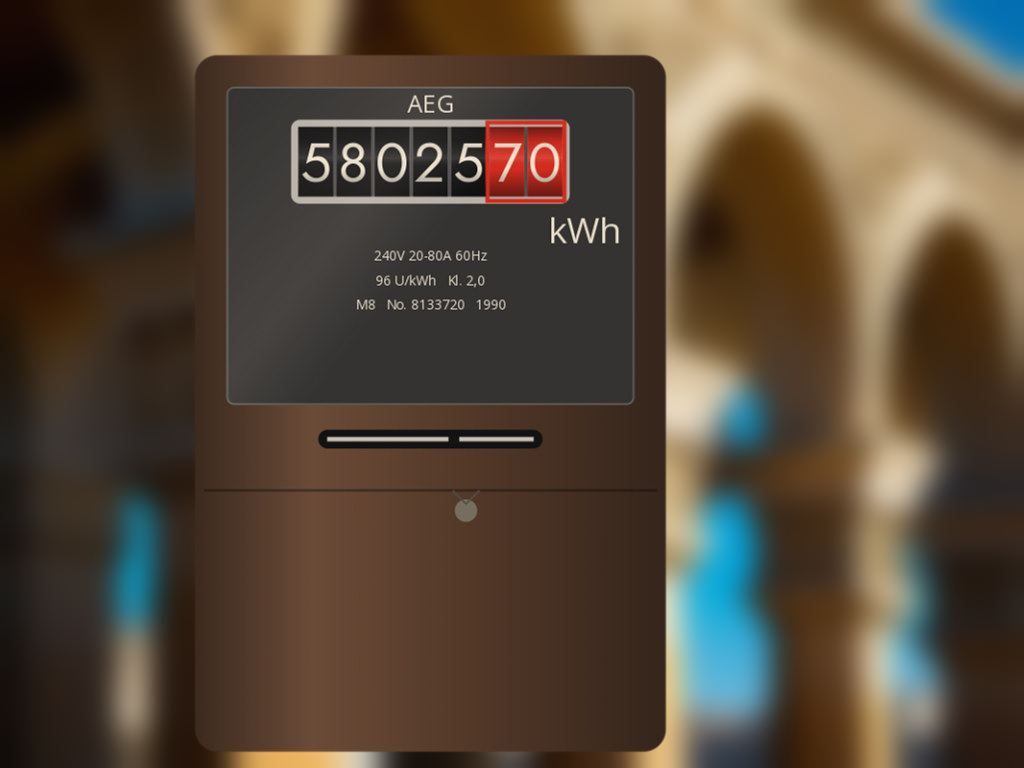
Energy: 58025.70 kWh
